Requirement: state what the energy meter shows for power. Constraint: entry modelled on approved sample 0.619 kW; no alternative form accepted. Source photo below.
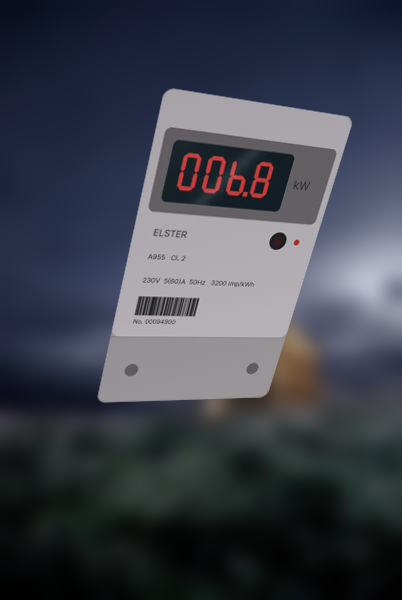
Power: 6.8 kW
